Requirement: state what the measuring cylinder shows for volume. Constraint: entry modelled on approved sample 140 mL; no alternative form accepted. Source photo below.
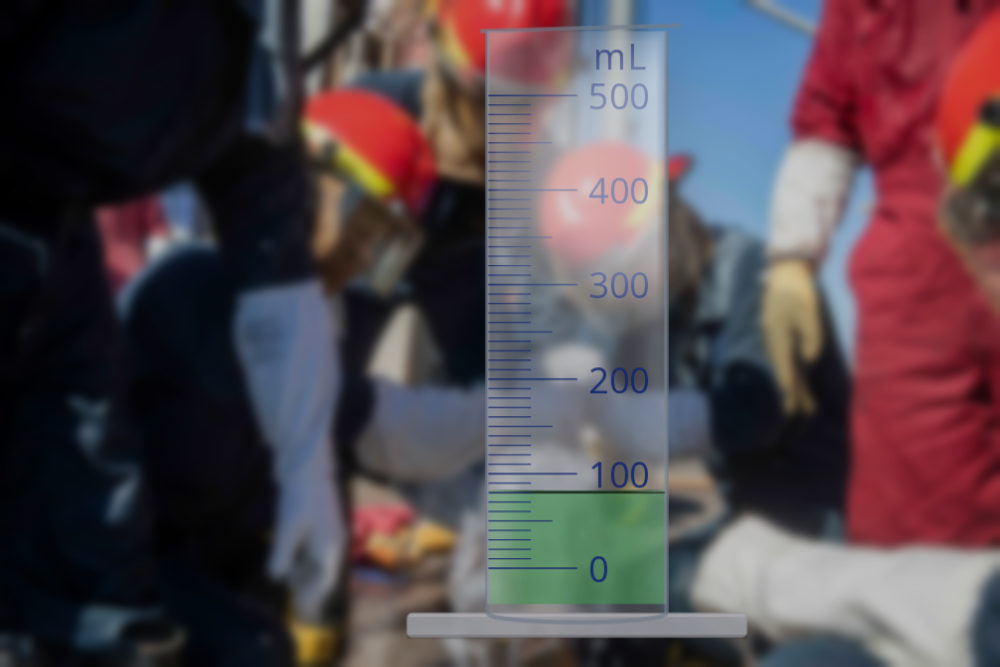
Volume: 80 mL
